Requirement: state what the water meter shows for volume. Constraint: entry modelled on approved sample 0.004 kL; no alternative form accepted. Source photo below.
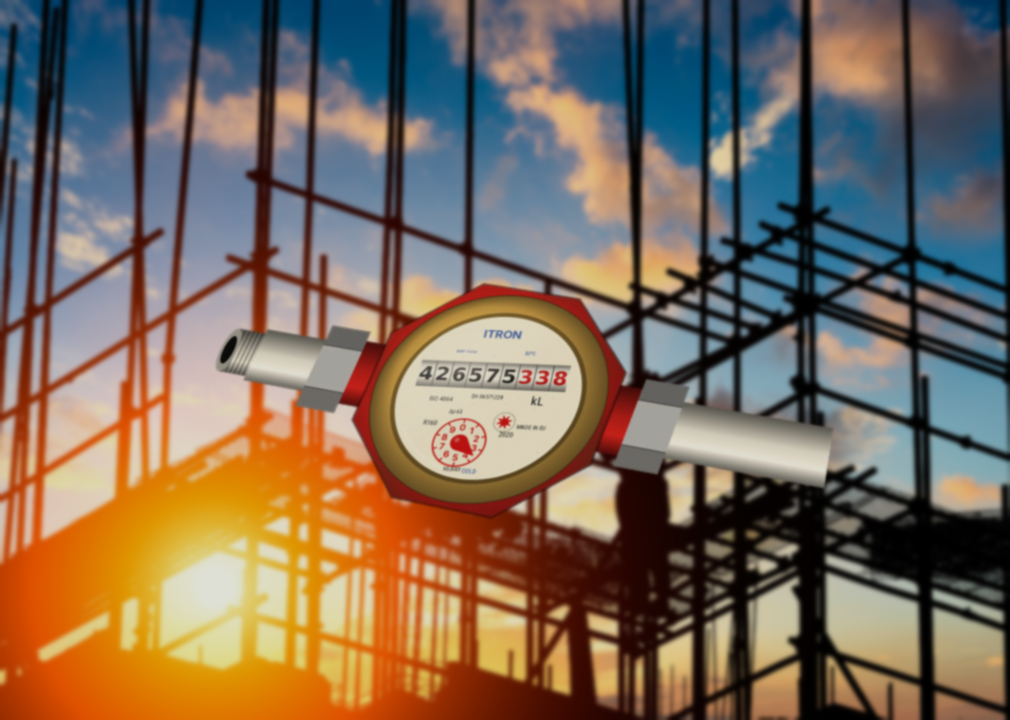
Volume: 426575.3383 kL
